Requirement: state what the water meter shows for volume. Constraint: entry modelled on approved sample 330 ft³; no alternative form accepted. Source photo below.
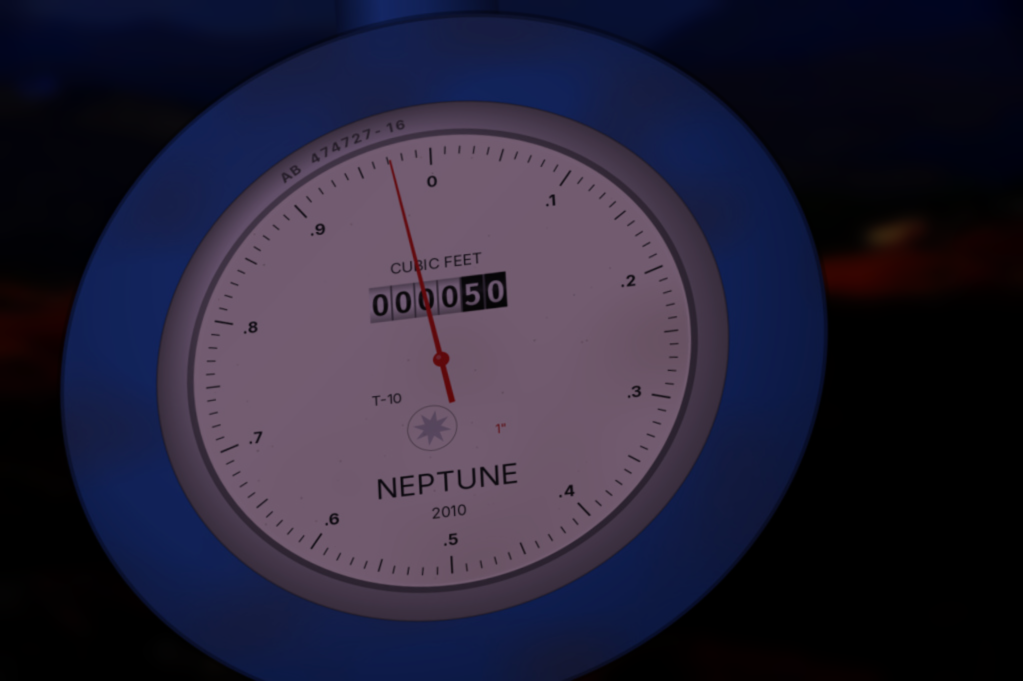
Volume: 49.97 ft³
